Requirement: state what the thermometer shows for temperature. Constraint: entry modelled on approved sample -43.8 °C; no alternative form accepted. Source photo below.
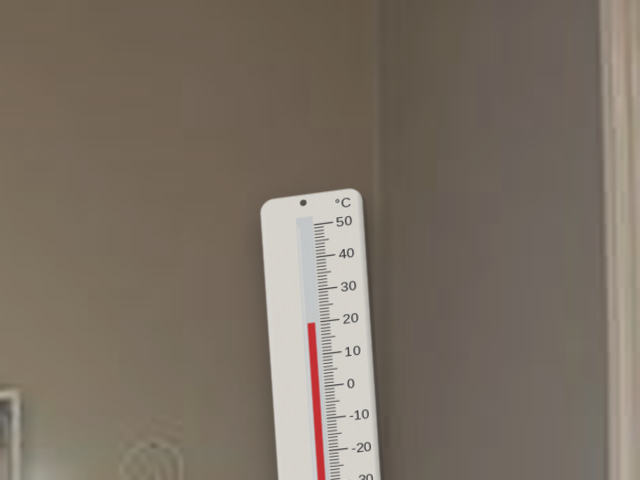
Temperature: 20 °C
